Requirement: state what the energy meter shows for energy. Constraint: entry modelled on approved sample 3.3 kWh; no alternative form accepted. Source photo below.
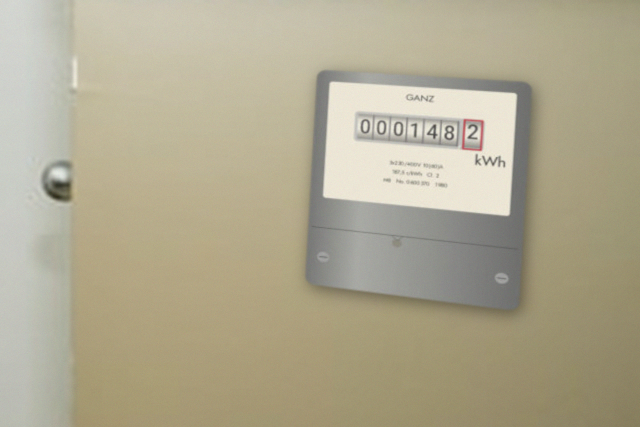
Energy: 148.2 kWh
